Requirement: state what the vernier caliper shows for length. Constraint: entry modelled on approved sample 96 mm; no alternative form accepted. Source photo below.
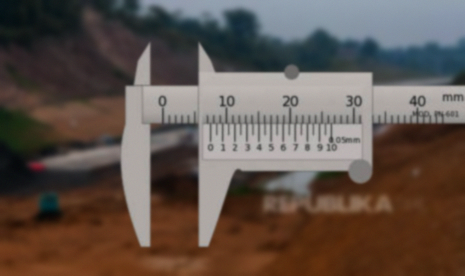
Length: 7.5 mm
